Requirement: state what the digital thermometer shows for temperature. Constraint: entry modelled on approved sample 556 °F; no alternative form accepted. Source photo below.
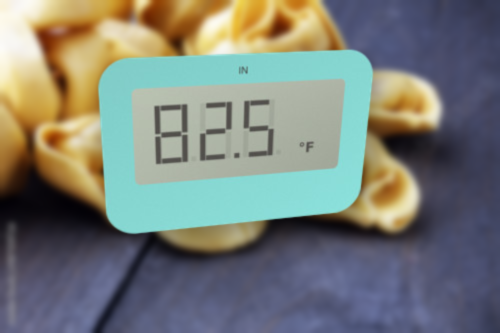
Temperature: 82.5 °F
